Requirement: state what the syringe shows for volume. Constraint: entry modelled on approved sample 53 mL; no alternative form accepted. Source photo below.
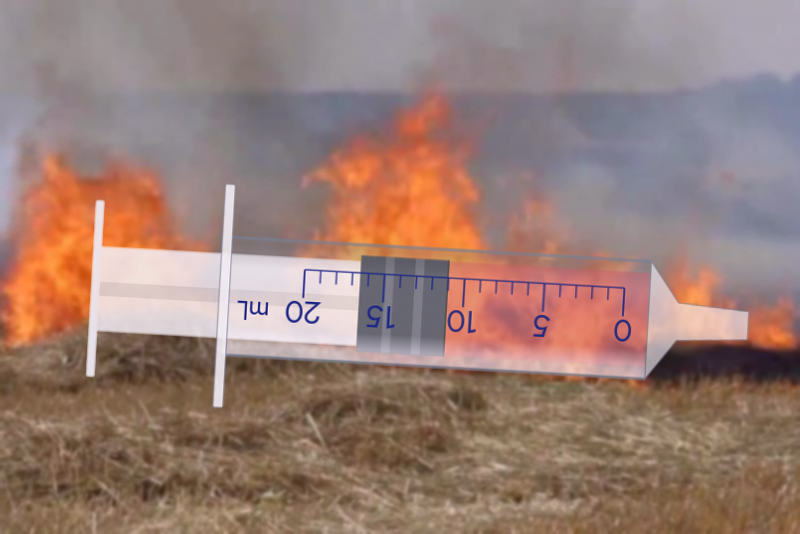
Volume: 11 mL
